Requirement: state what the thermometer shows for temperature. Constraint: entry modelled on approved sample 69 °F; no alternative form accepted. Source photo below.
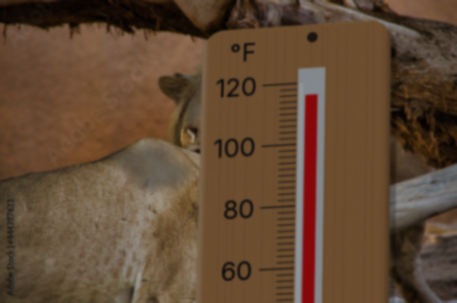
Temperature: 116 °F
